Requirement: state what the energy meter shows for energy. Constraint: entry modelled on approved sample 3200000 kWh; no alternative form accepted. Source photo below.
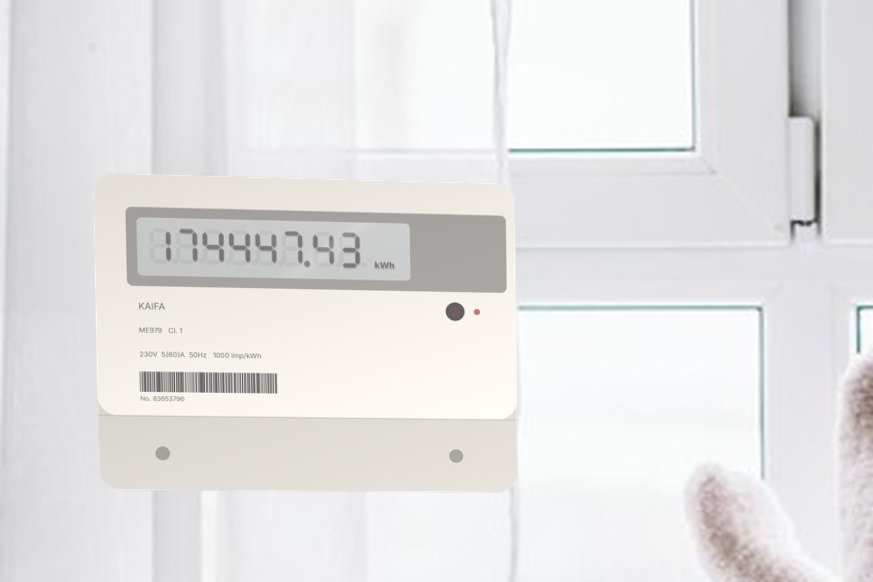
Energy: 174447.43 kWh
